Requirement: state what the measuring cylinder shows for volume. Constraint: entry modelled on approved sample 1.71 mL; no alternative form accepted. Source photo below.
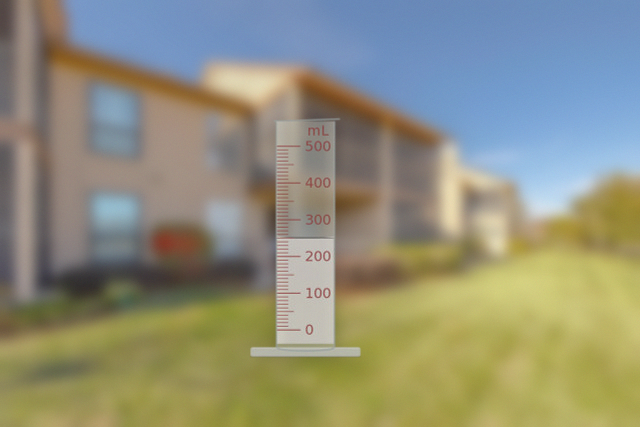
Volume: 250 mL
